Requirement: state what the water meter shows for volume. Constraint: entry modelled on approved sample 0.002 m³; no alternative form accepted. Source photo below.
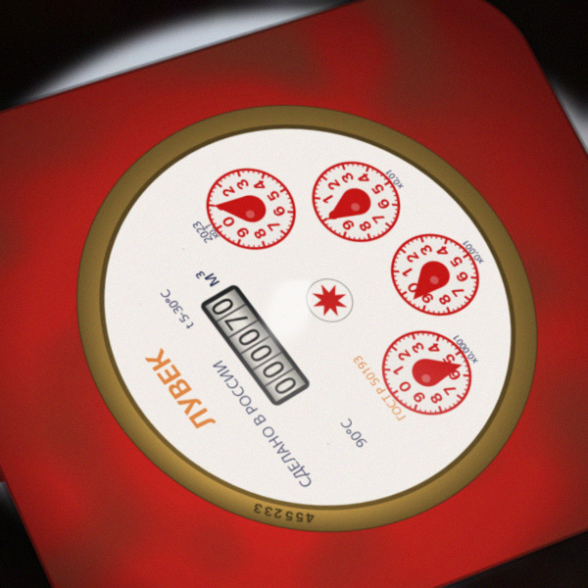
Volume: 70.0995 m³
